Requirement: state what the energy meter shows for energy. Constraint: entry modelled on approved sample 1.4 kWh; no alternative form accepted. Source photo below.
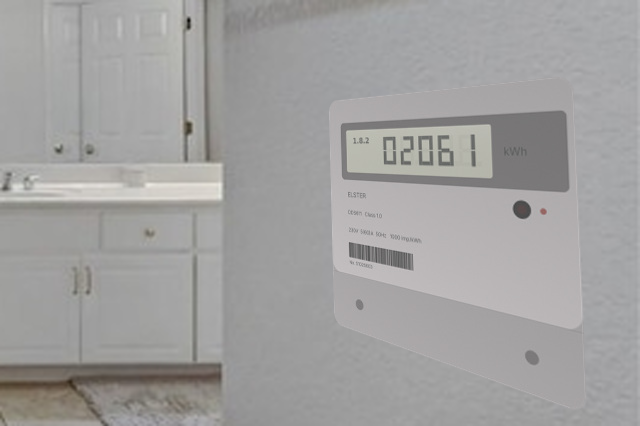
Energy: 2061 kWh
